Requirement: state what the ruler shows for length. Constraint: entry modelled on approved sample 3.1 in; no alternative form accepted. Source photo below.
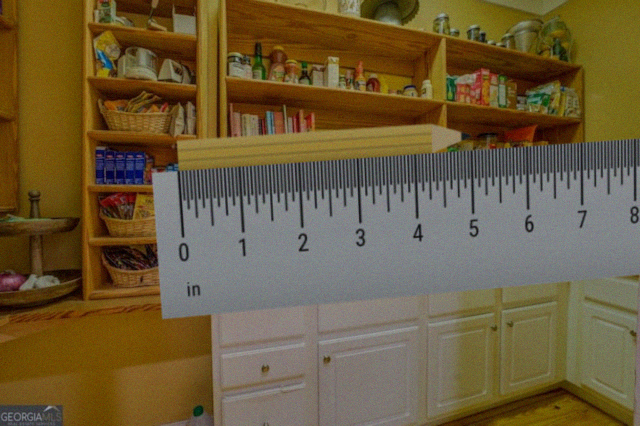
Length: 5 in
